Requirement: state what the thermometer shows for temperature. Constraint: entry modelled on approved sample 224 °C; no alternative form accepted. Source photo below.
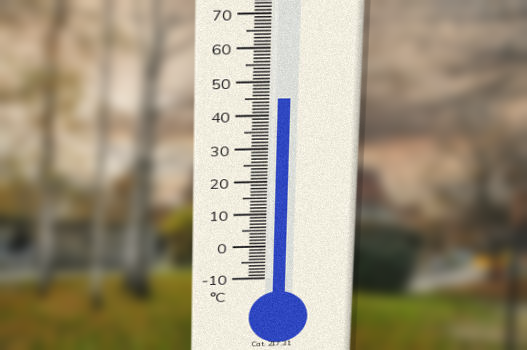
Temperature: 45 °C
